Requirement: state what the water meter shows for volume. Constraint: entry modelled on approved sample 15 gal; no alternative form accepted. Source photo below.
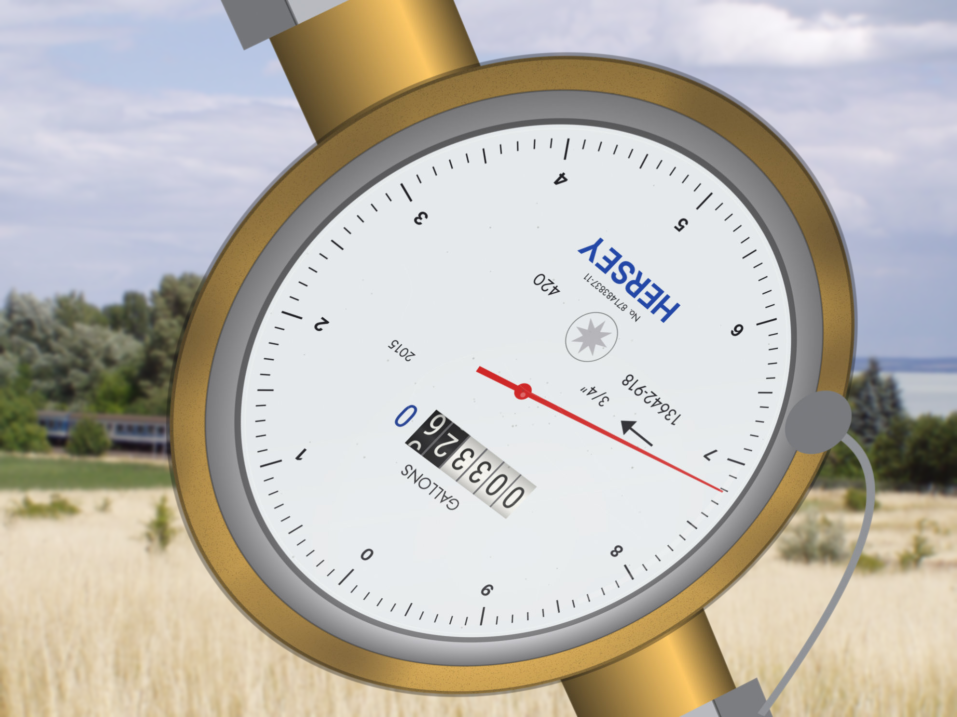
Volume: 33257.2 gal
